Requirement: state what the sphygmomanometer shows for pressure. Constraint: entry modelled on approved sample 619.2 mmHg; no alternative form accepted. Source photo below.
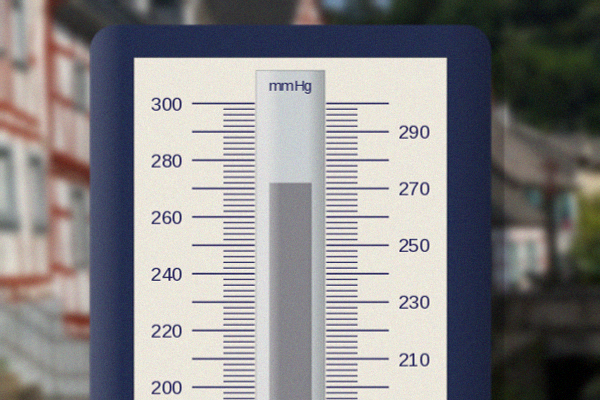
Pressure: 272 mmHg
